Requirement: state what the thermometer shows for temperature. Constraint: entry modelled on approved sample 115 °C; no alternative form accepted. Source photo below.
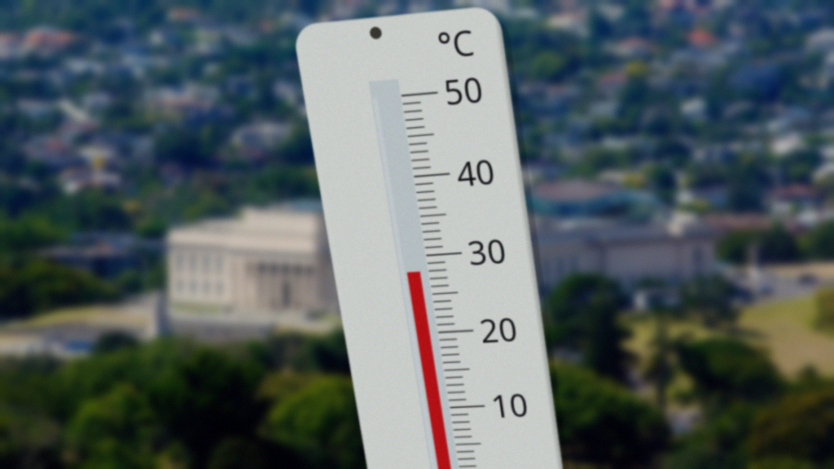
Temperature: 28 °C
